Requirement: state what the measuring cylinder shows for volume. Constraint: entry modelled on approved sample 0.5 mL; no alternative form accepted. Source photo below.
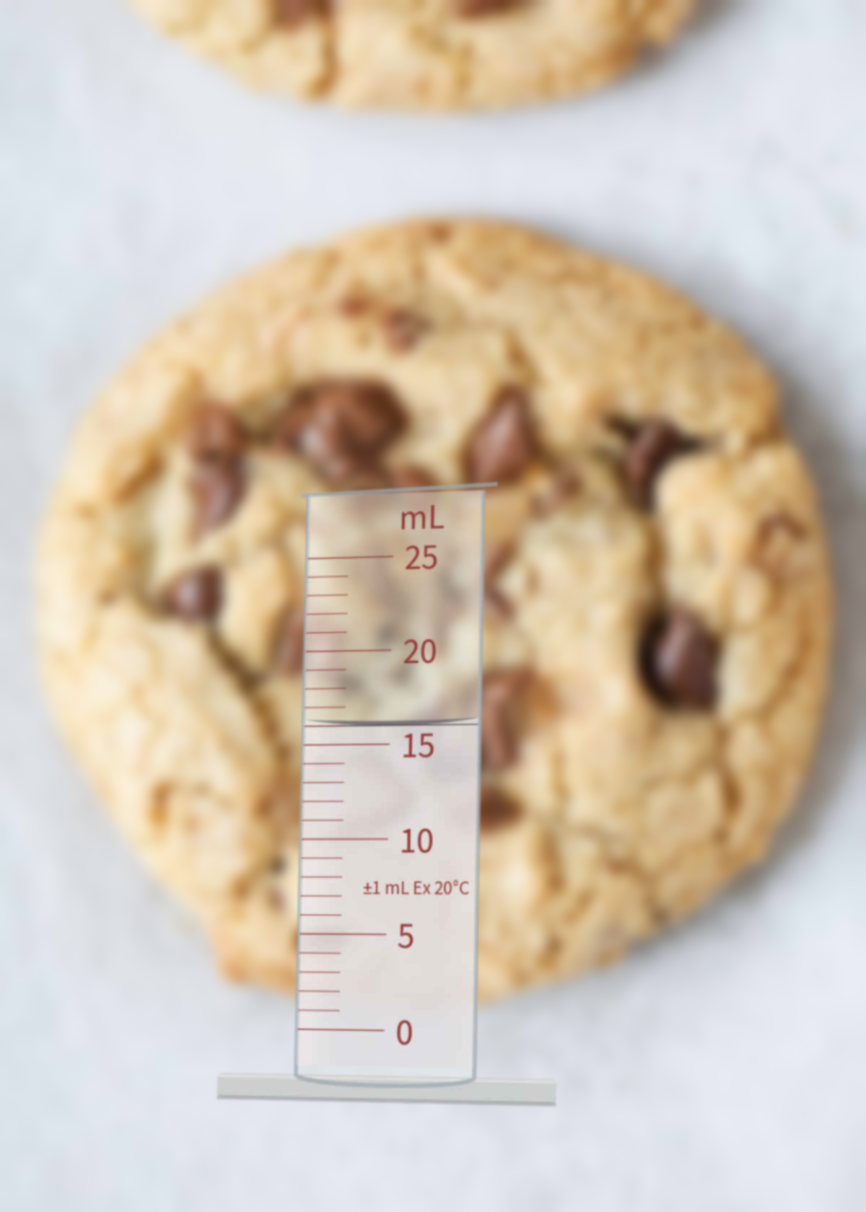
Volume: 16 mL
